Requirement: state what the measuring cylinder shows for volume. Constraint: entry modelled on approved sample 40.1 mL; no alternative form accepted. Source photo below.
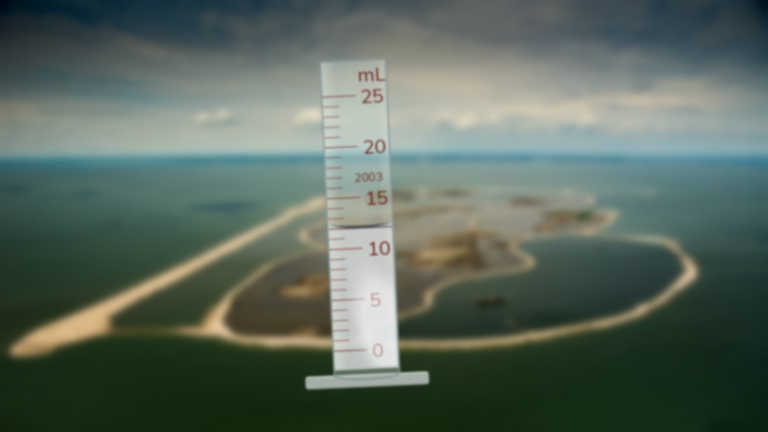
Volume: 12 mL
